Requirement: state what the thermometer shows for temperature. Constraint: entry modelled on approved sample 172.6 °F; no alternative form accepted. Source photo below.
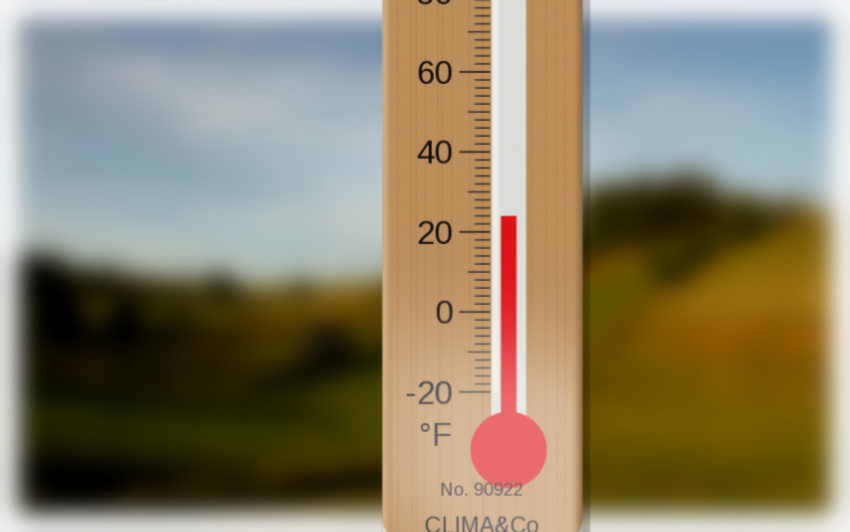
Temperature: 24 °F
